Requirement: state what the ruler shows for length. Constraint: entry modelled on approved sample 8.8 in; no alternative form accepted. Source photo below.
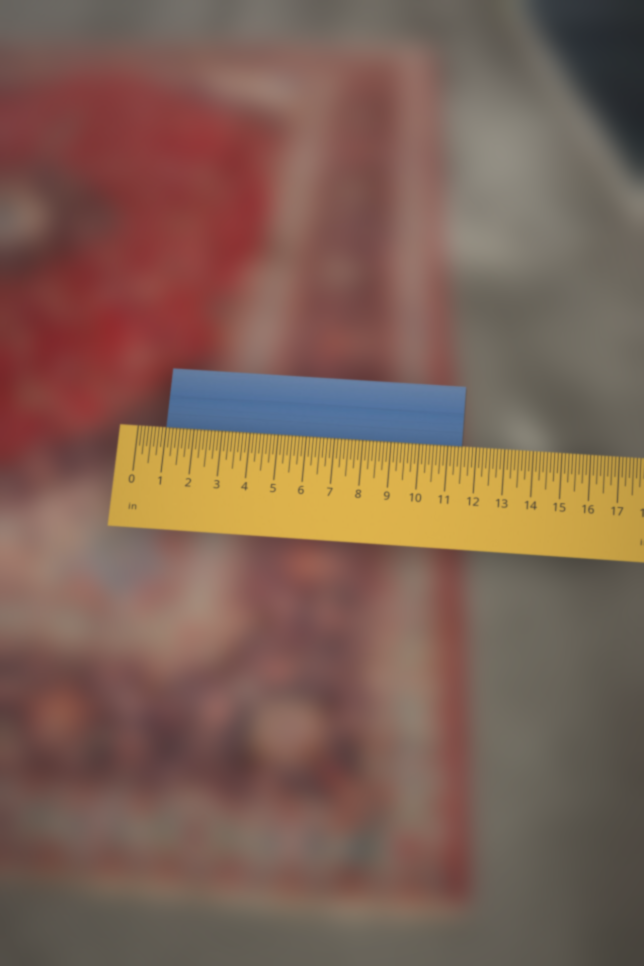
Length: 10.5 in
